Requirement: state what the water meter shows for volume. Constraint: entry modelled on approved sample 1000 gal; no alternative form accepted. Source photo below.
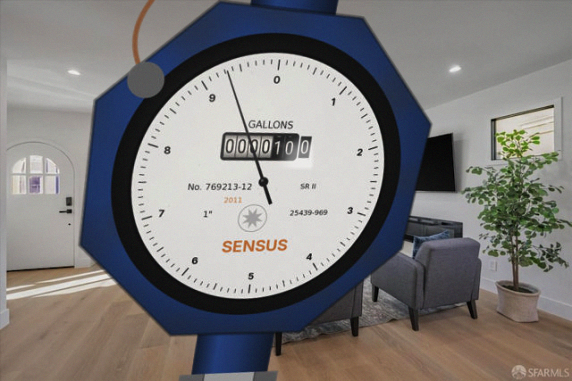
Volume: 99.3 gal
